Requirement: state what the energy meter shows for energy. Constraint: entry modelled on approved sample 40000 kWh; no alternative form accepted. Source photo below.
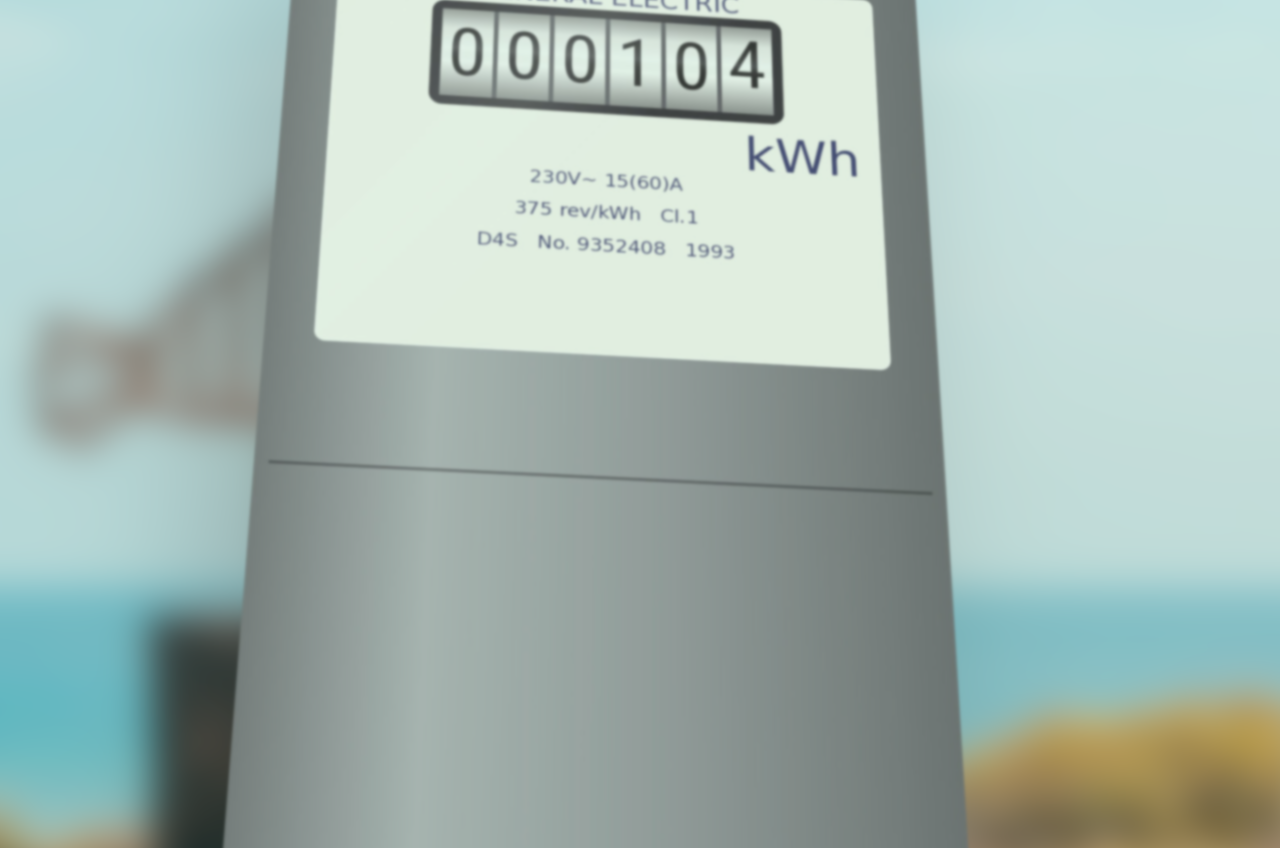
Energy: 104 kWh
